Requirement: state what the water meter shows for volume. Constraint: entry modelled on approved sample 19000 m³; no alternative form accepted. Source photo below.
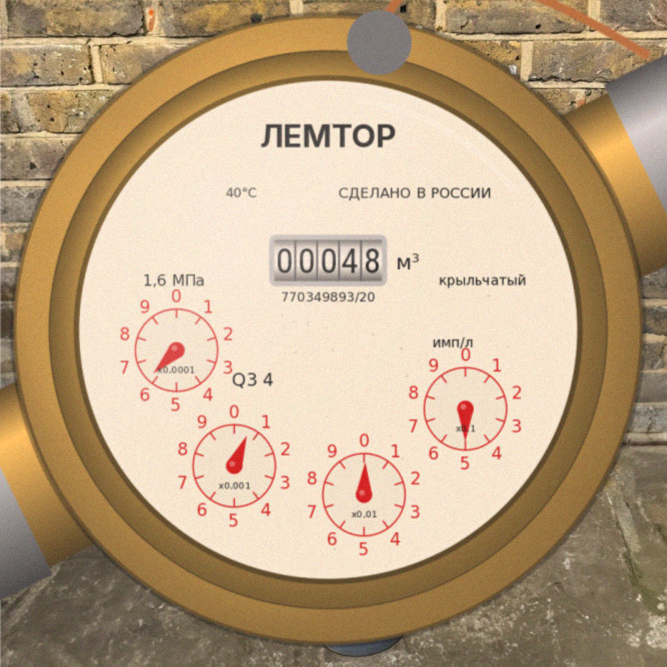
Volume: 48.5006 m³
